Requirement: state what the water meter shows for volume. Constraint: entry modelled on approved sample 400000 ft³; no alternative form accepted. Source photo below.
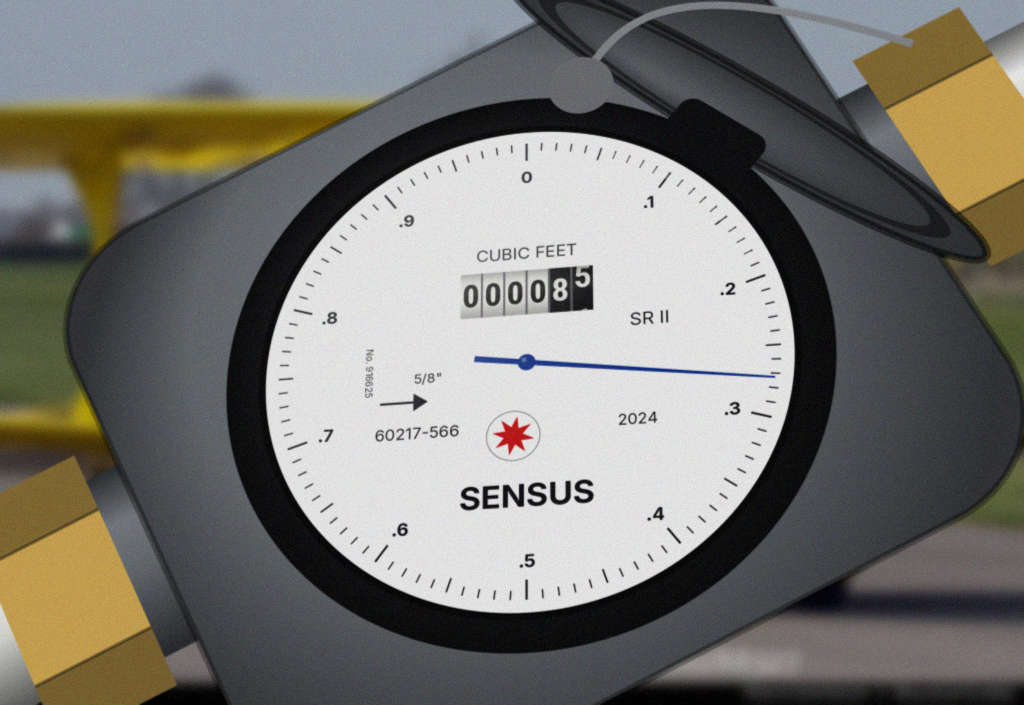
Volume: 85.27 ft³
